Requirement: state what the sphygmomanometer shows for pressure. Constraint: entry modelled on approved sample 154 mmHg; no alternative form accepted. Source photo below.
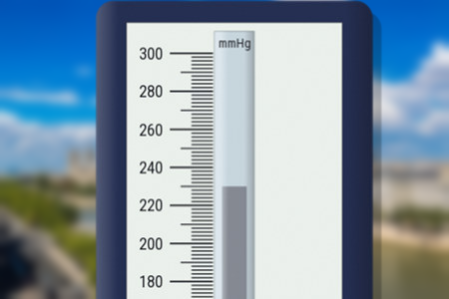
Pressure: 230 mmHg
